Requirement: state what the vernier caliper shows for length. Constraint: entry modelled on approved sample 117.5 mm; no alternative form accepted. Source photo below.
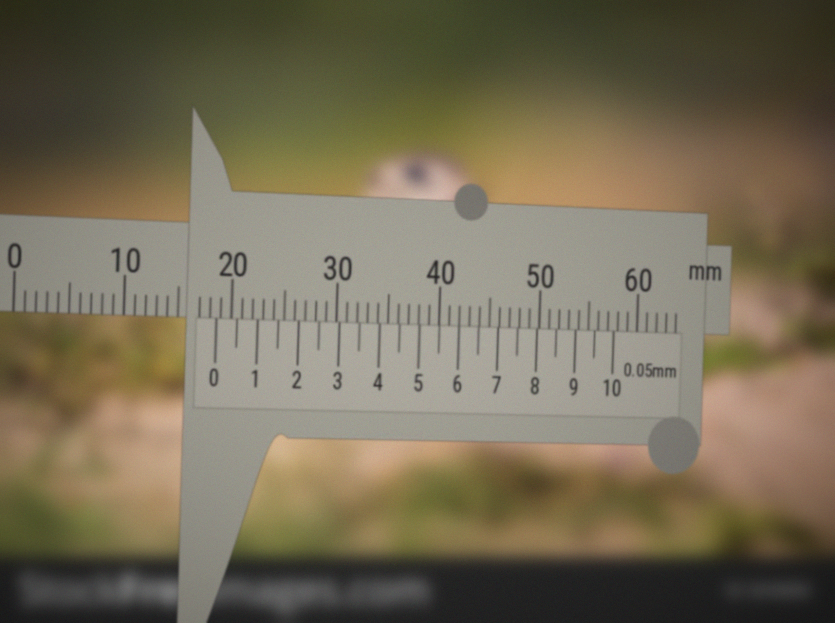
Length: 18.6 mm
